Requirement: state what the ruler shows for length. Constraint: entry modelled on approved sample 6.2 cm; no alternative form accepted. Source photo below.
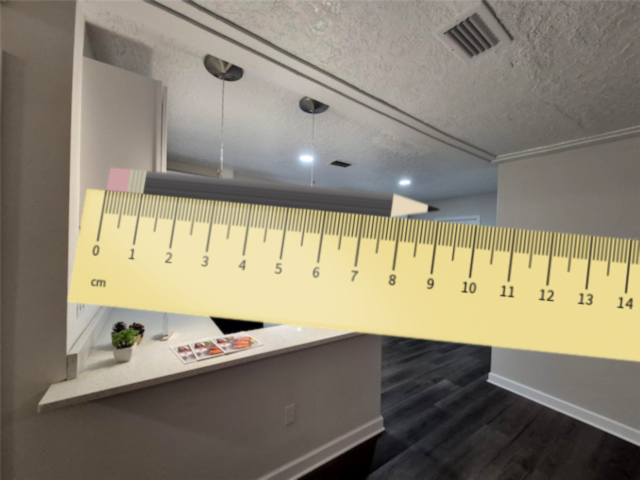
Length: 9 cm
